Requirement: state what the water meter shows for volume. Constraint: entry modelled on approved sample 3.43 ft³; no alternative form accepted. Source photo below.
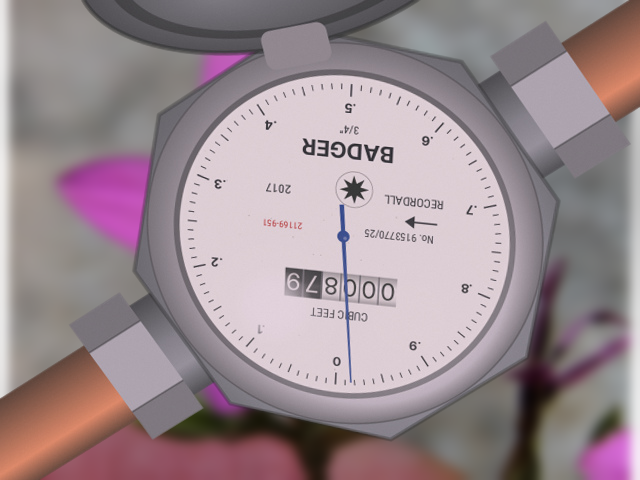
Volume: 878.98 ft³
